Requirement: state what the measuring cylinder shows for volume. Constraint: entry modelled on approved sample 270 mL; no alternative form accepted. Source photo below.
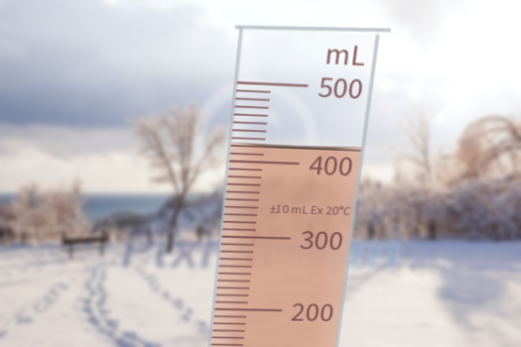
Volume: 420 mL
